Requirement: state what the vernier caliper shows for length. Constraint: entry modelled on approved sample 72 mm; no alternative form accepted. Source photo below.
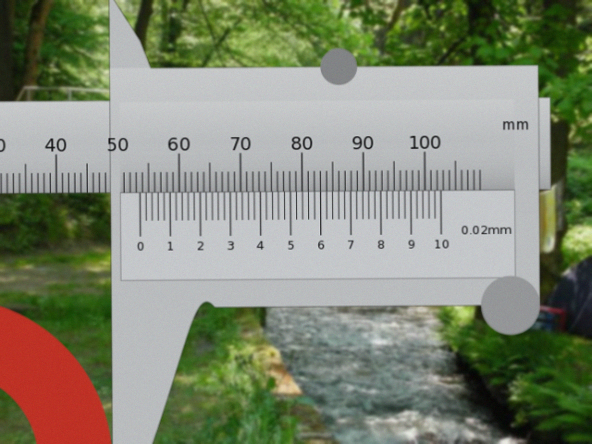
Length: 53.6 mm
